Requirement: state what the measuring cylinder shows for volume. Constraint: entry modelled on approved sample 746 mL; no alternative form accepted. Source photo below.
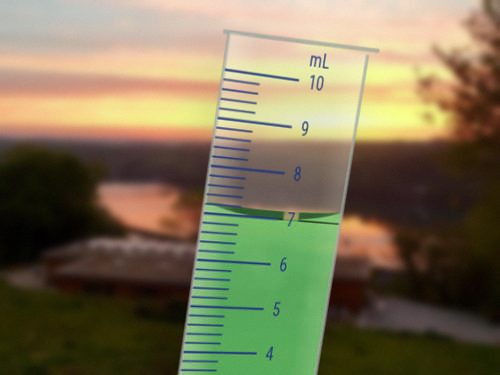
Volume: 7 mL
